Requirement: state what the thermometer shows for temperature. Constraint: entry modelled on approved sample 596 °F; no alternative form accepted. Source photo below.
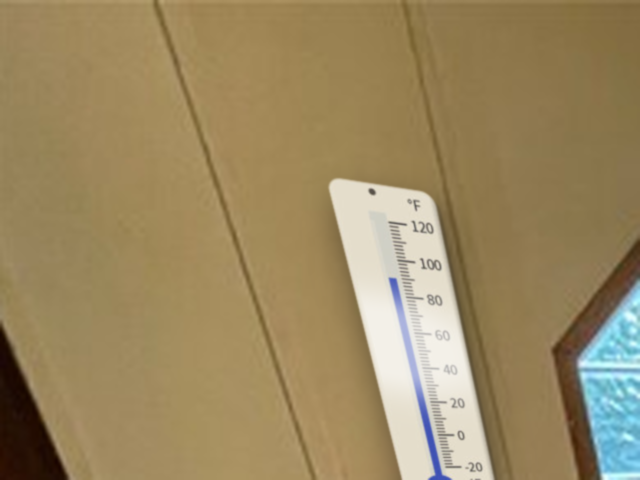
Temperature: 90 °F
